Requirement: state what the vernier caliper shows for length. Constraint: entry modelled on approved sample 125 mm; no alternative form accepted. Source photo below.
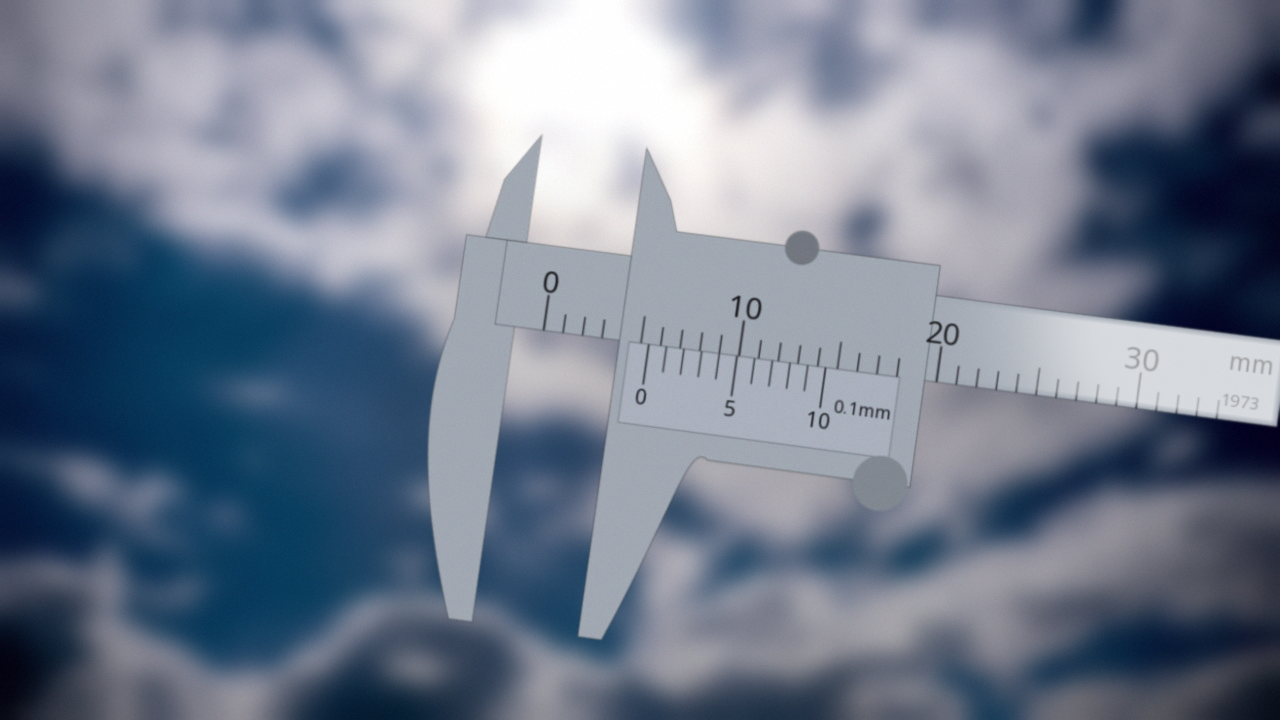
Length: 5.4 mm
